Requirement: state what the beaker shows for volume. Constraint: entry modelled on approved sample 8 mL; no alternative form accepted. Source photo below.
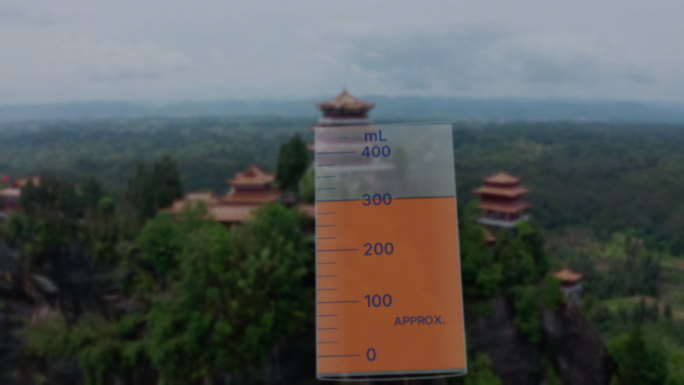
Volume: 300 mL
